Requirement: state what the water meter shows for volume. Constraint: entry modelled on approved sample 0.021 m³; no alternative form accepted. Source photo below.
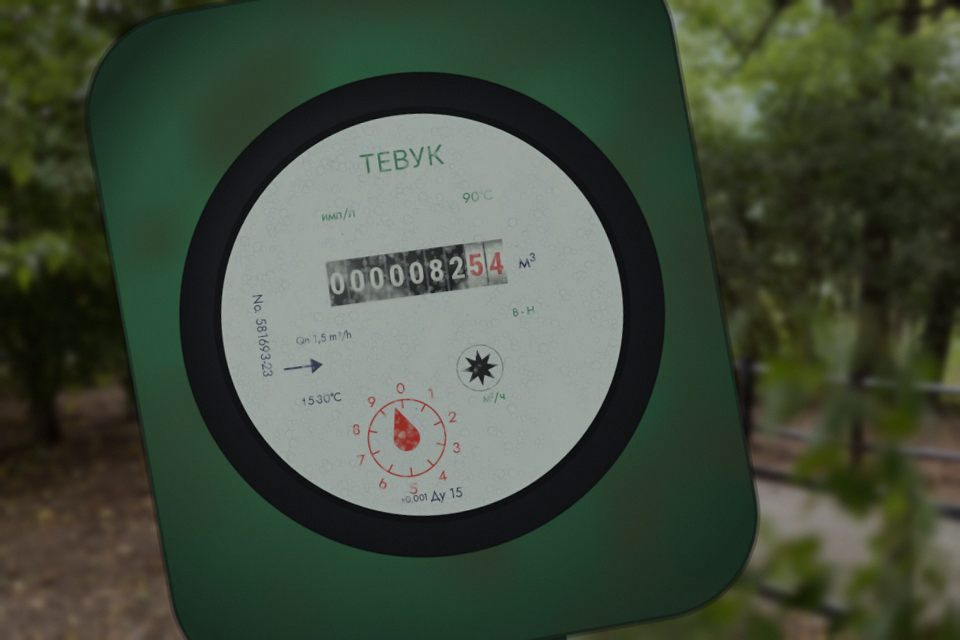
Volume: 82.539 m³
